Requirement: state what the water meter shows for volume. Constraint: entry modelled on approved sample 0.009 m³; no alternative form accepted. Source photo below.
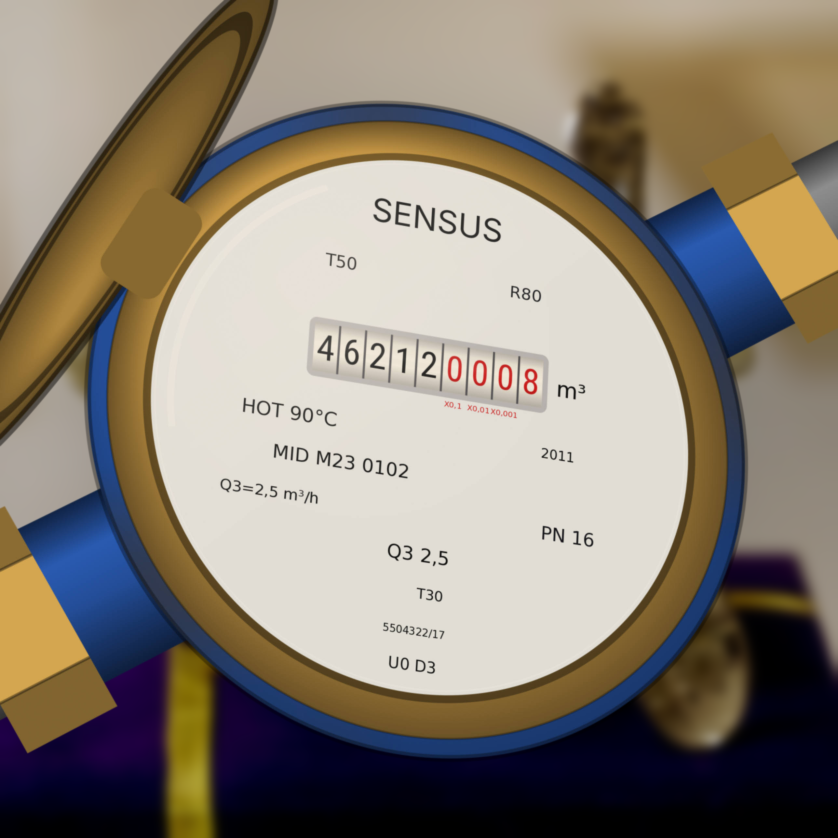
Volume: 46212.0008 m³
